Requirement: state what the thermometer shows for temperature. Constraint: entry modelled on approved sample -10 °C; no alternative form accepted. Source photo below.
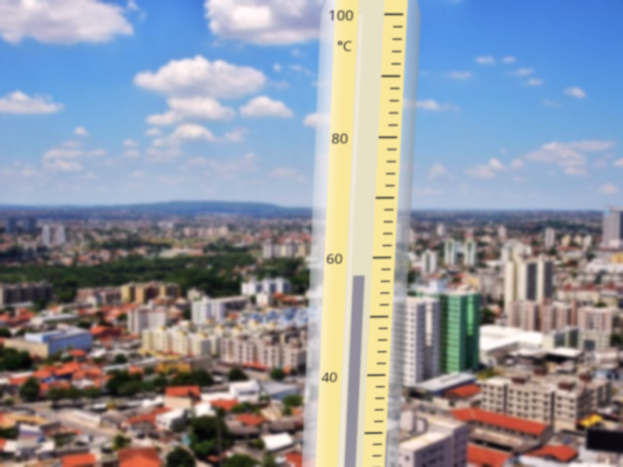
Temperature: 57 °C
